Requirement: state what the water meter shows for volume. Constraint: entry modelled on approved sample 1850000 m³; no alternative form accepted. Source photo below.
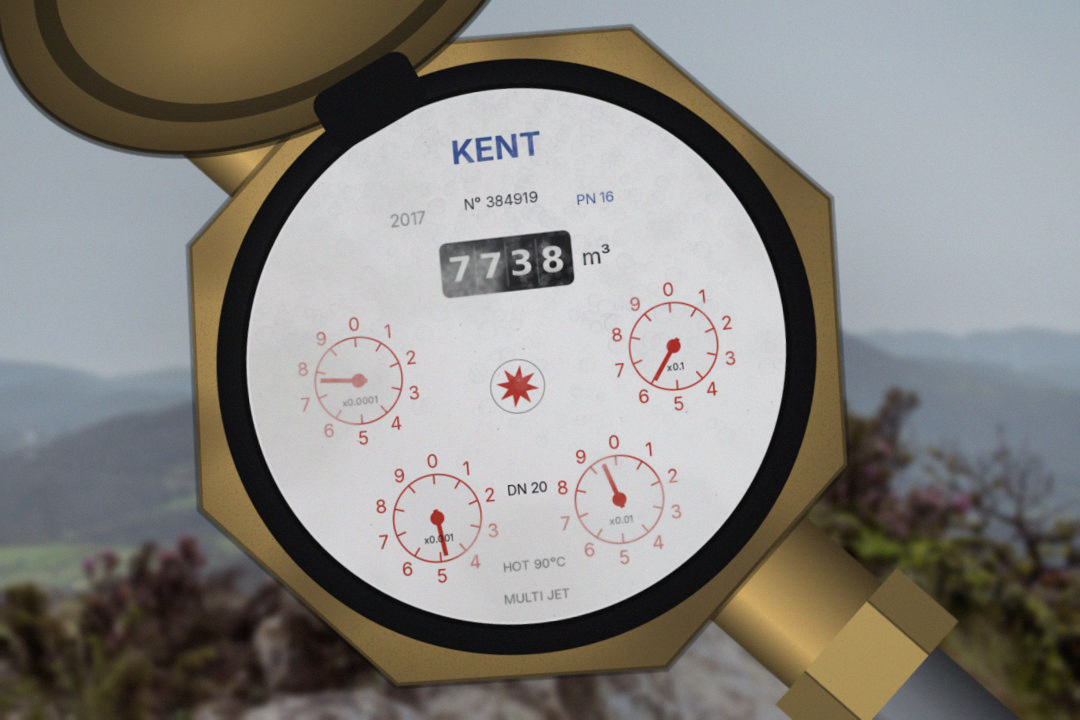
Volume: 7738.5947 m³
